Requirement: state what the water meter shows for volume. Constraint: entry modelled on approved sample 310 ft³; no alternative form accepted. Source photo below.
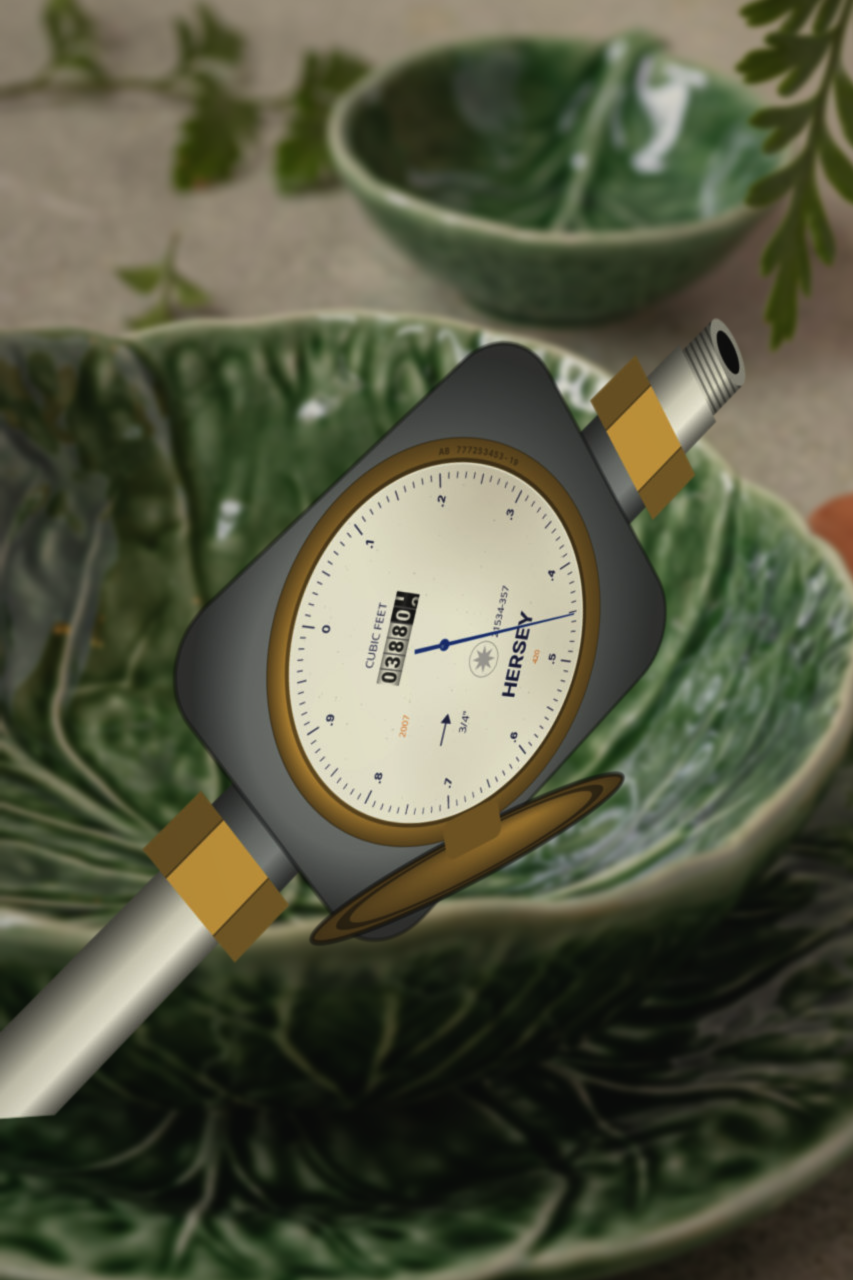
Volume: 38801.45 ft³
